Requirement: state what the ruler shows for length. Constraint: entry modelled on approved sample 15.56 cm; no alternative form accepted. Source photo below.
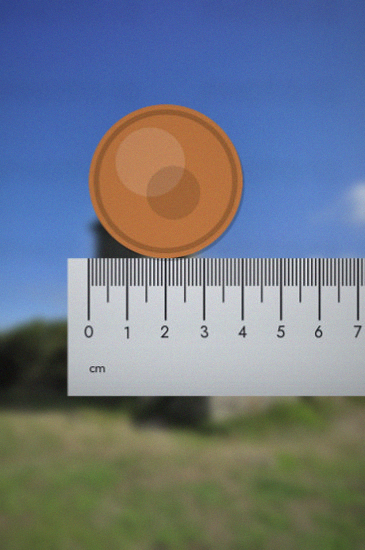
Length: 4 cm
